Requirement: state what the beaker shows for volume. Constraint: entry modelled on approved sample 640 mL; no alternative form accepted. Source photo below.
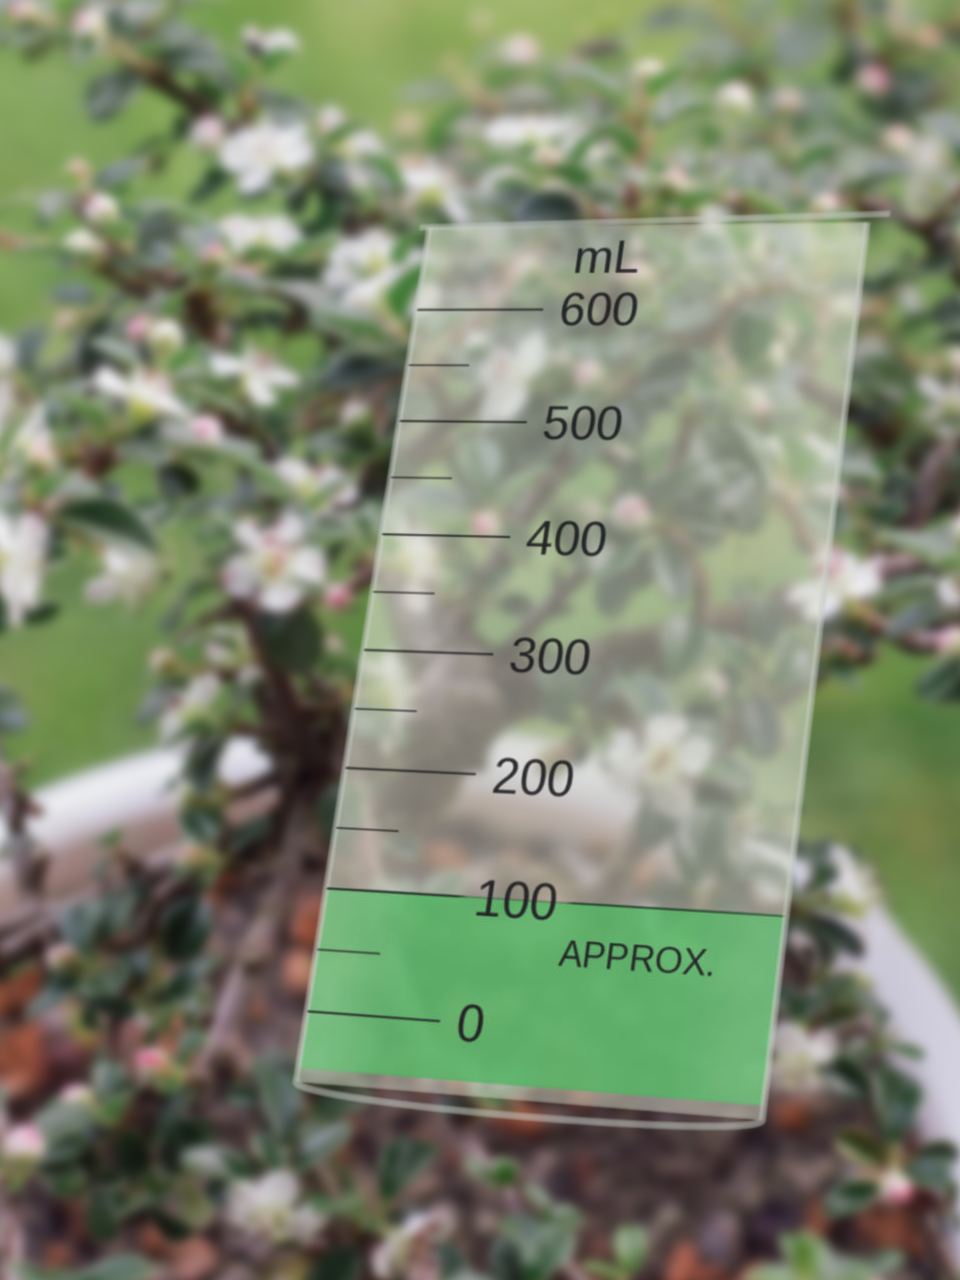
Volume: 100 mL
